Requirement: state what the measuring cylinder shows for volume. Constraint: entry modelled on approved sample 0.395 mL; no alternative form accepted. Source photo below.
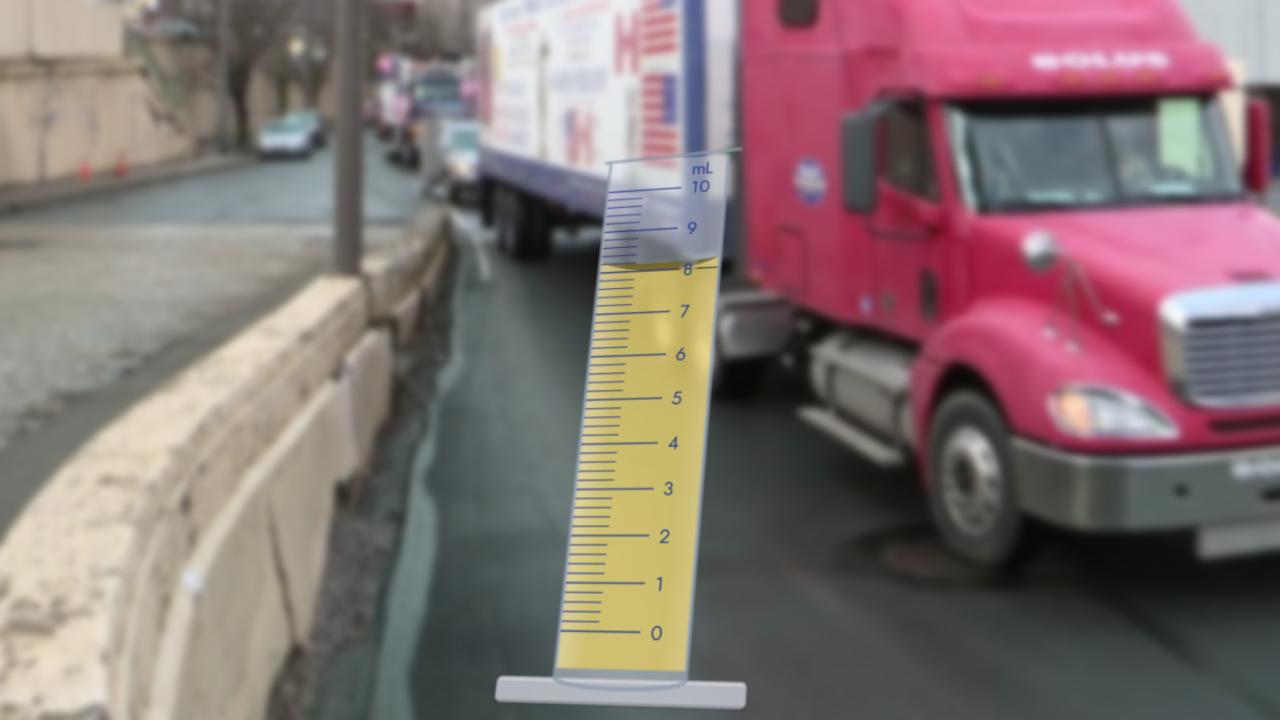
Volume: 8 mL
